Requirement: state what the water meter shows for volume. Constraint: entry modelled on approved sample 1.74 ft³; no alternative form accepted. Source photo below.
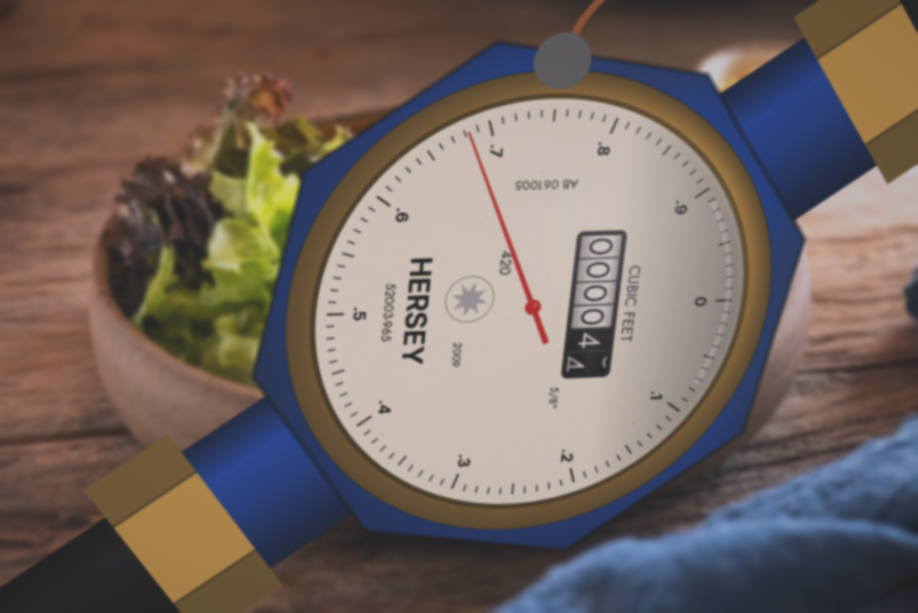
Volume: 43.68 ft³
